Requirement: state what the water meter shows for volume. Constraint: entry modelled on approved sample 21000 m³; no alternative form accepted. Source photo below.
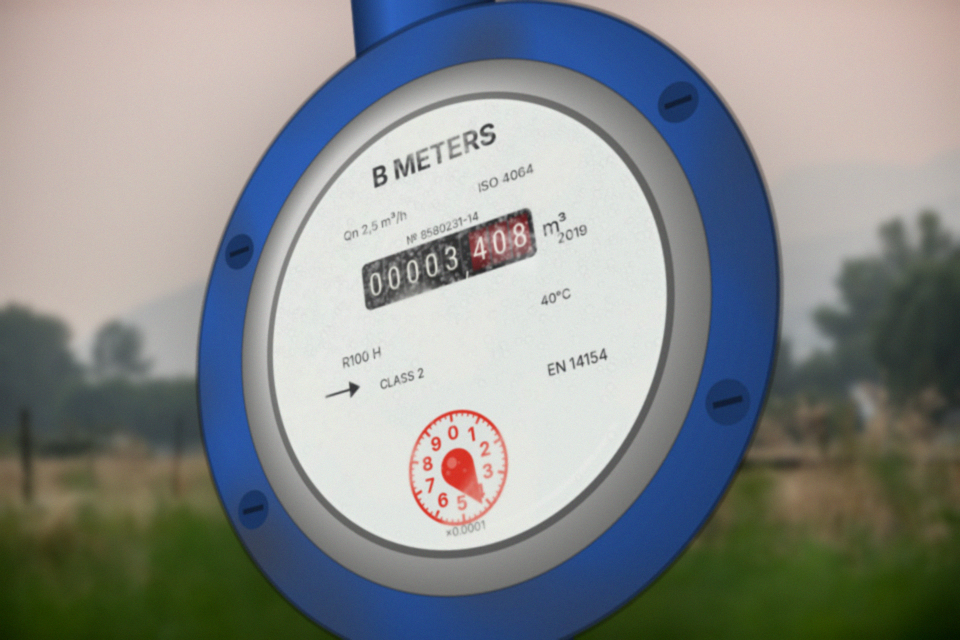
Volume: 3.4084 m³
